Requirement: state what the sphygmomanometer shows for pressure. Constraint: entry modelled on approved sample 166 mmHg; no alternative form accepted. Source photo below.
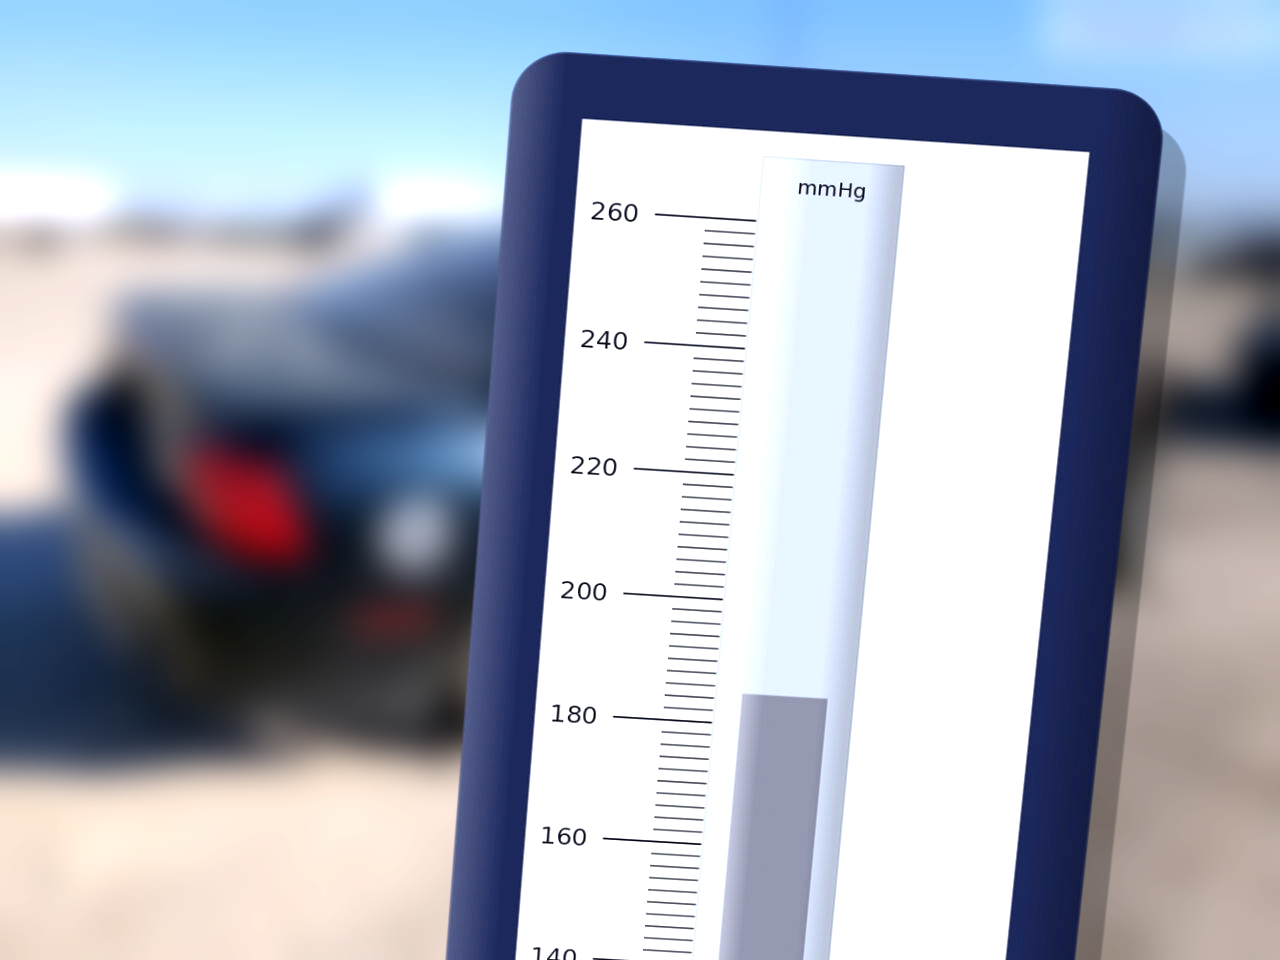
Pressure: 185 mmHg
